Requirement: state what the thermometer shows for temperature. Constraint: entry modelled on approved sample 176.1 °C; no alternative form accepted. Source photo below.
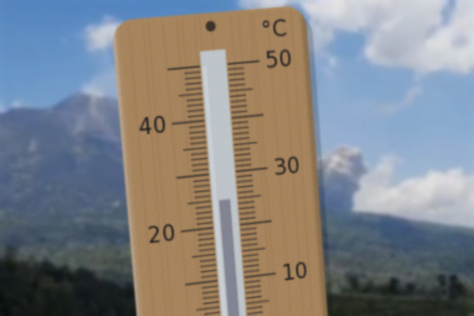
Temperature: 25 °C
